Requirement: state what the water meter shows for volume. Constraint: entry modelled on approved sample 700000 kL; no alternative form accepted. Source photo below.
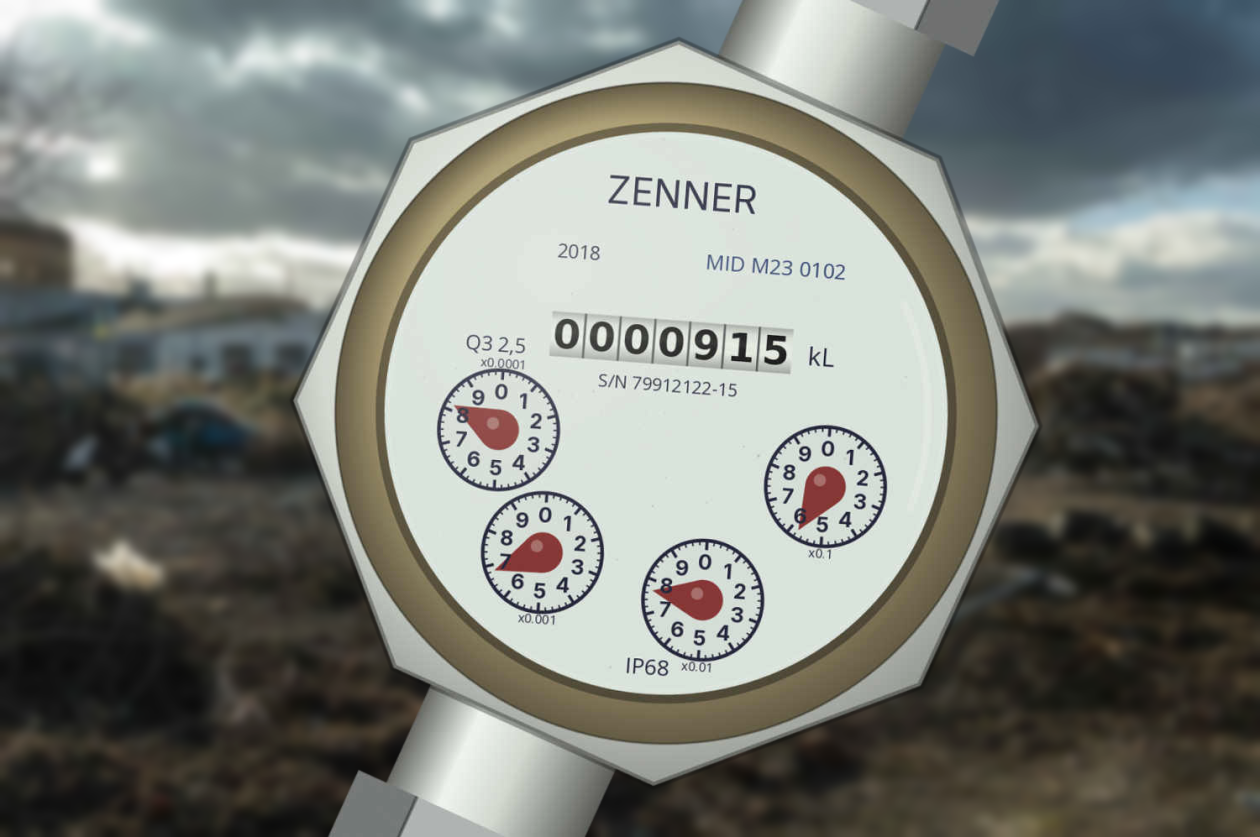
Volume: 915.5768 kL
